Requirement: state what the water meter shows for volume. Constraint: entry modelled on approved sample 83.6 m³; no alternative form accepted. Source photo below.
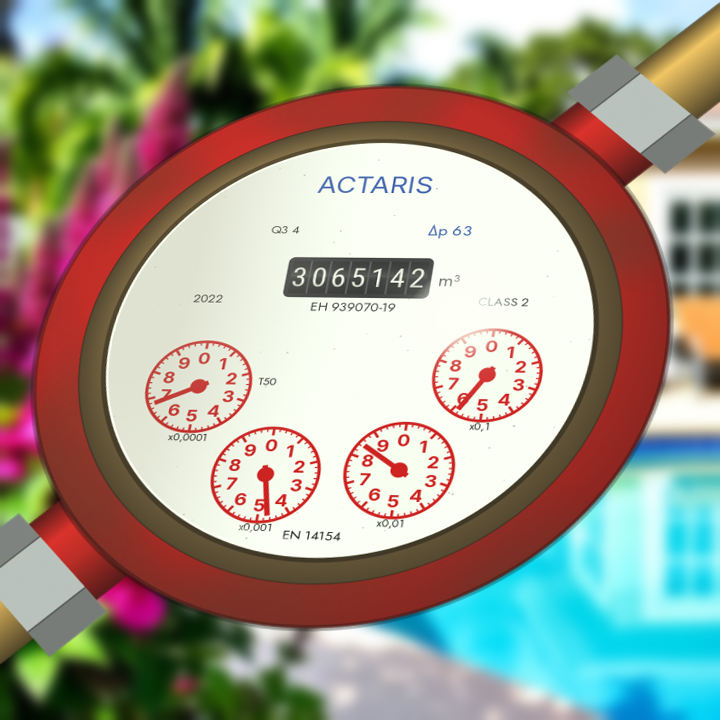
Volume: 3065142.5846 m³
